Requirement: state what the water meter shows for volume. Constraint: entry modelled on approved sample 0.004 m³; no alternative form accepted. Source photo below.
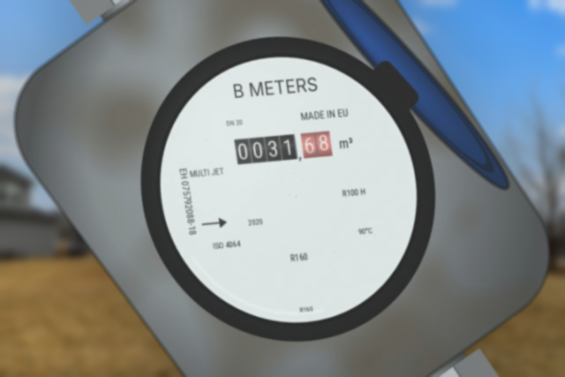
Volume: 31.68 m³
